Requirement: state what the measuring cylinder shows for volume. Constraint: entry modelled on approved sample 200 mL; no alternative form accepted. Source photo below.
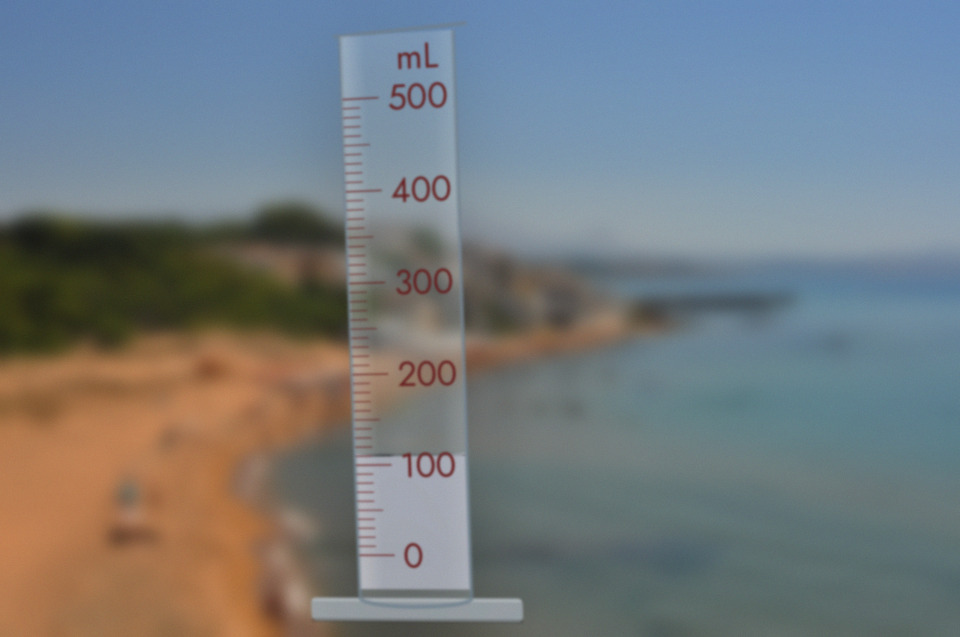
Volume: 110 mL
